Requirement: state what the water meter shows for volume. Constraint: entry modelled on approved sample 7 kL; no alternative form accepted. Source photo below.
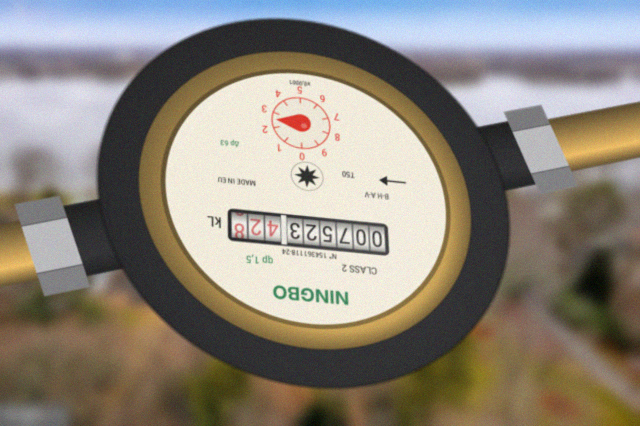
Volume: 7523.4282 kL
